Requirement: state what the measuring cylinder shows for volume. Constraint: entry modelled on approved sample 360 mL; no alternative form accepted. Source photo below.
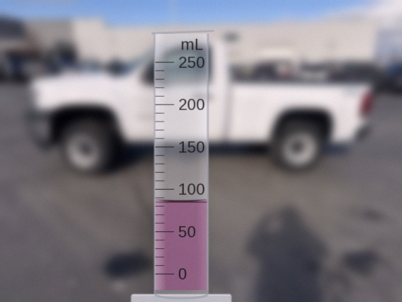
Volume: 85 mL
